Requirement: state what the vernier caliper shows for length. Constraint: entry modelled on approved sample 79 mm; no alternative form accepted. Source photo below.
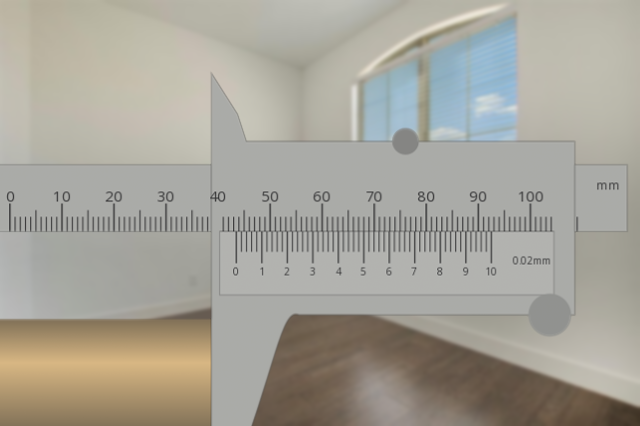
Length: 43.5 mm
